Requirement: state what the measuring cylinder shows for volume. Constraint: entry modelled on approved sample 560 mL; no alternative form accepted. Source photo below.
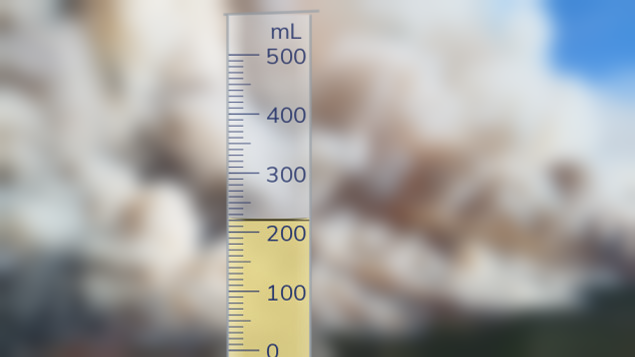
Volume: 220 mL
